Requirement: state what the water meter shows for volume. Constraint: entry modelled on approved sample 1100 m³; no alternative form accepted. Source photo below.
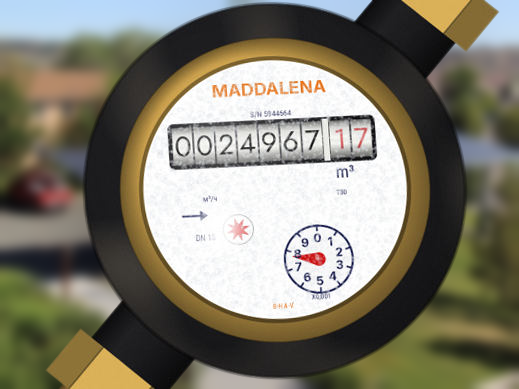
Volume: 24967.177 m³
